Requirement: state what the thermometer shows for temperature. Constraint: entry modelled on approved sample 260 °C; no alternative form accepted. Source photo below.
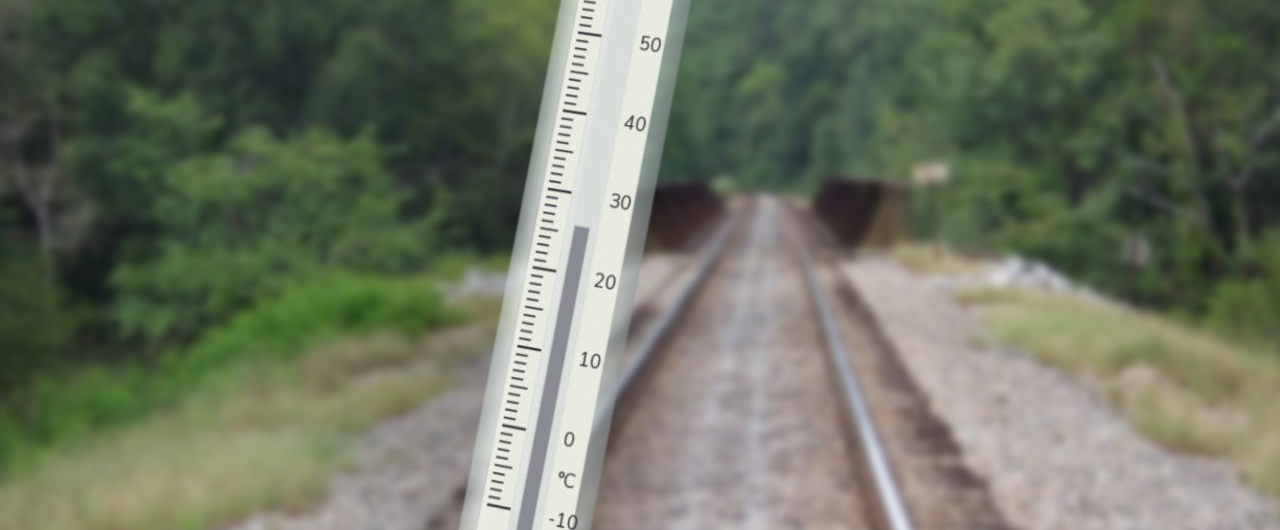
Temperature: 26 °C
